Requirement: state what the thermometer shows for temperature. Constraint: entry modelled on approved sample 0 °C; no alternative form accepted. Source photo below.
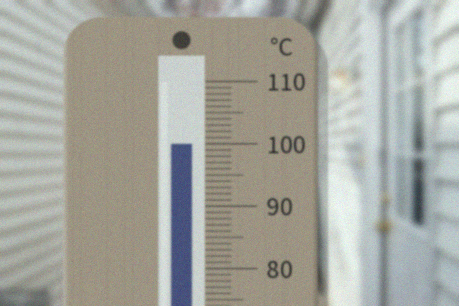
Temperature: 100 °C
